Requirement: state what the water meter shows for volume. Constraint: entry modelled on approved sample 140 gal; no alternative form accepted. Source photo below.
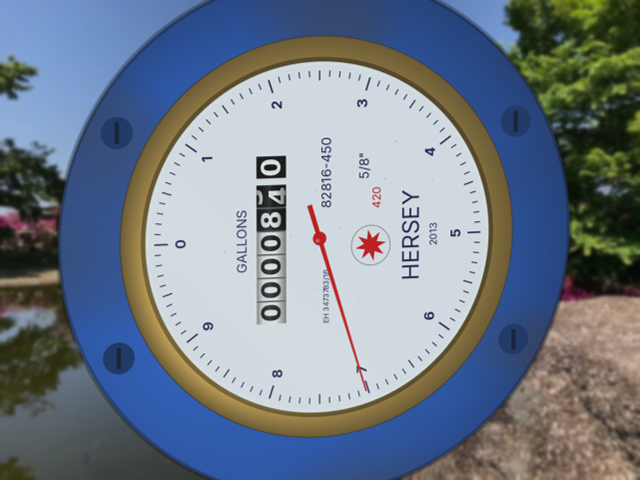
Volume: 837.0 gal
